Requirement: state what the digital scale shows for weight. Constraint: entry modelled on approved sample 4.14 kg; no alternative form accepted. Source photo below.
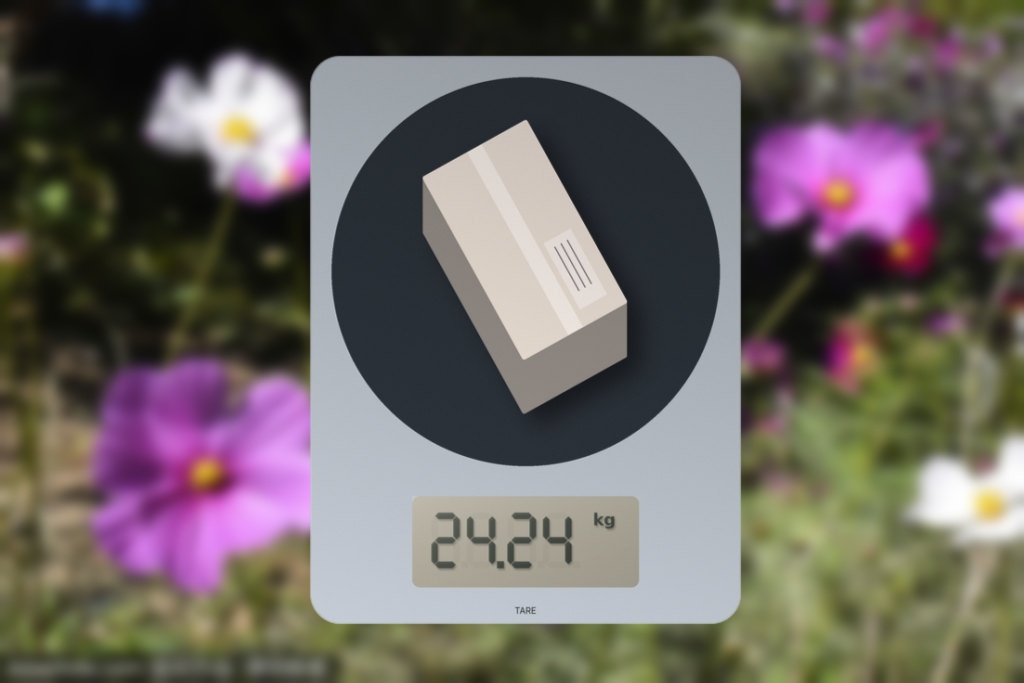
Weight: 24.24 kg
